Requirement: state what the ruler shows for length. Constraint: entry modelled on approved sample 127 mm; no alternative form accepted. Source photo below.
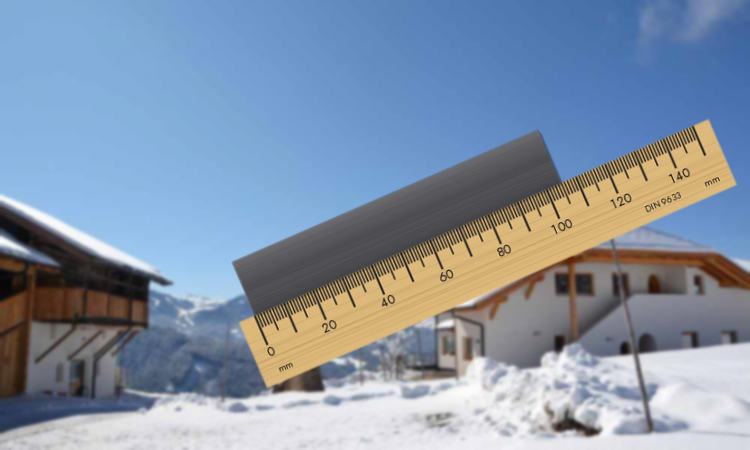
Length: 105 mm
